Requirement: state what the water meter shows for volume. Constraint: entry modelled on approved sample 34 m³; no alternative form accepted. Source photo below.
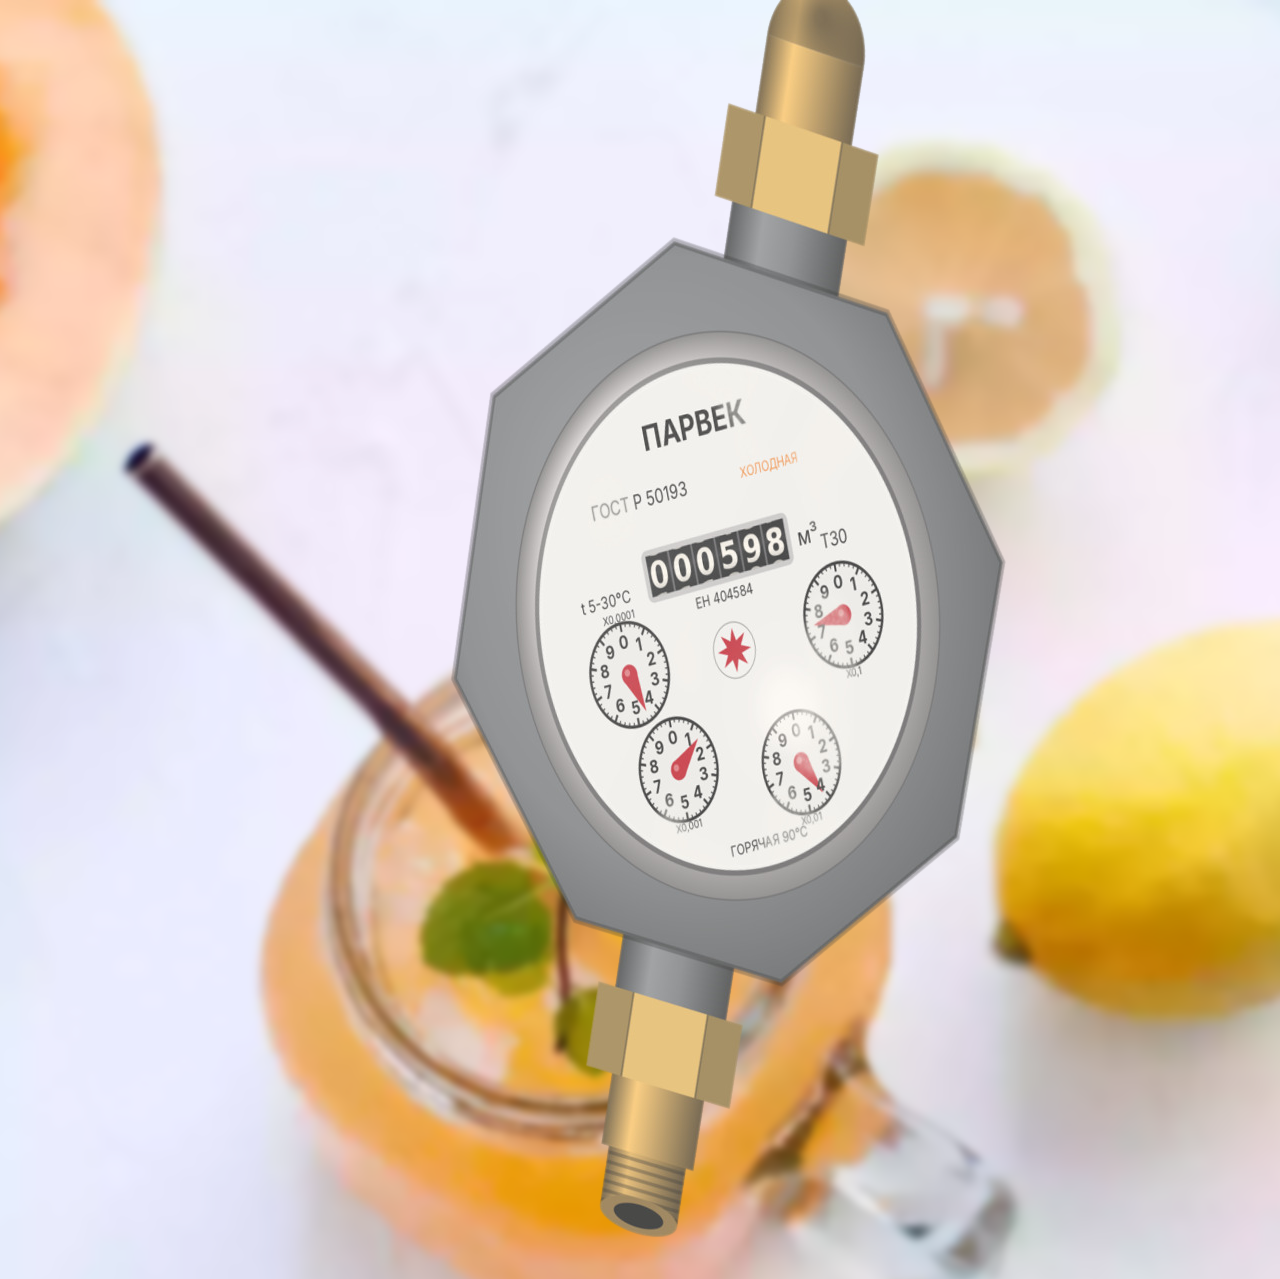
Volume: 598.7414 m³
